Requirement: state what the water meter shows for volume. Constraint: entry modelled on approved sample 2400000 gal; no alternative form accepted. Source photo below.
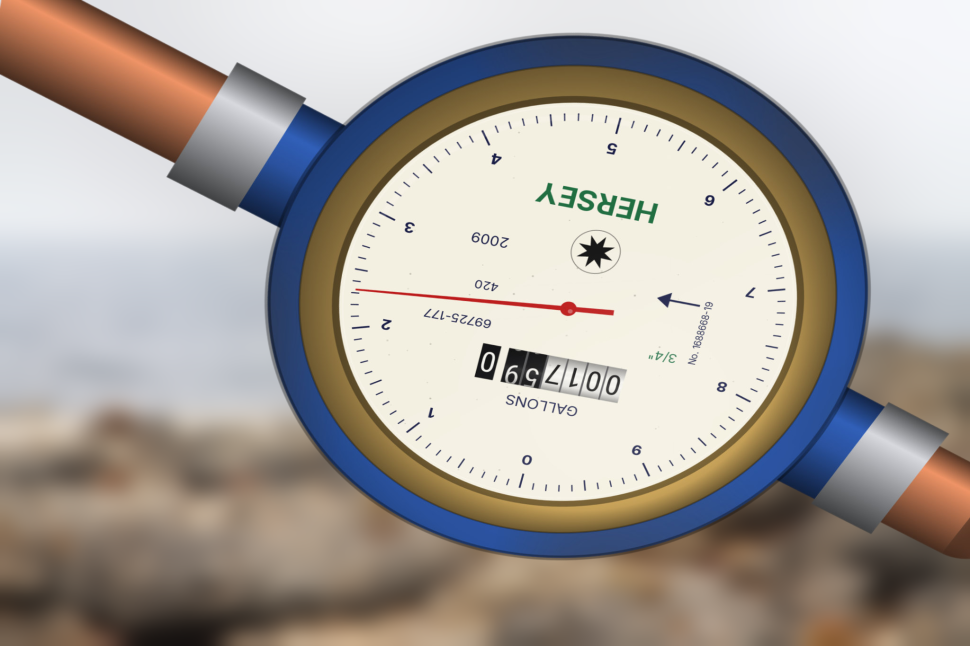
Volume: 17592.3 gal
